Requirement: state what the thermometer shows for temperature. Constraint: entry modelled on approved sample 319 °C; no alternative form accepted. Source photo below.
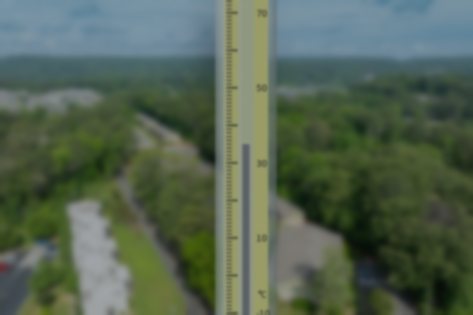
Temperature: 35 °C
